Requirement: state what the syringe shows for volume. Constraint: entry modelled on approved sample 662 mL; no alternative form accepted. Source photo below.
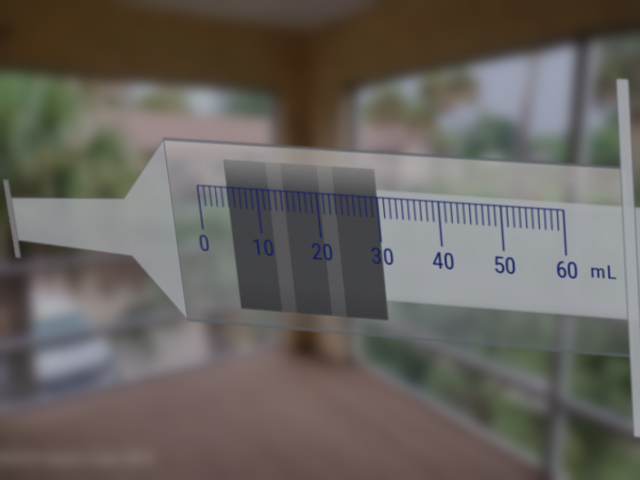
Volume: 5 mL
